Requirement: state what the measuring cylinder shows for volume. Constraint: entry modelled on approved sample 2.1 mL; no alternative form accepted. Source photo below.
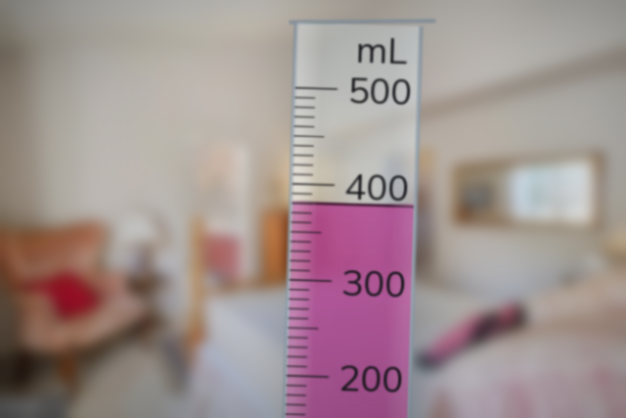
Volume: 380 mL
